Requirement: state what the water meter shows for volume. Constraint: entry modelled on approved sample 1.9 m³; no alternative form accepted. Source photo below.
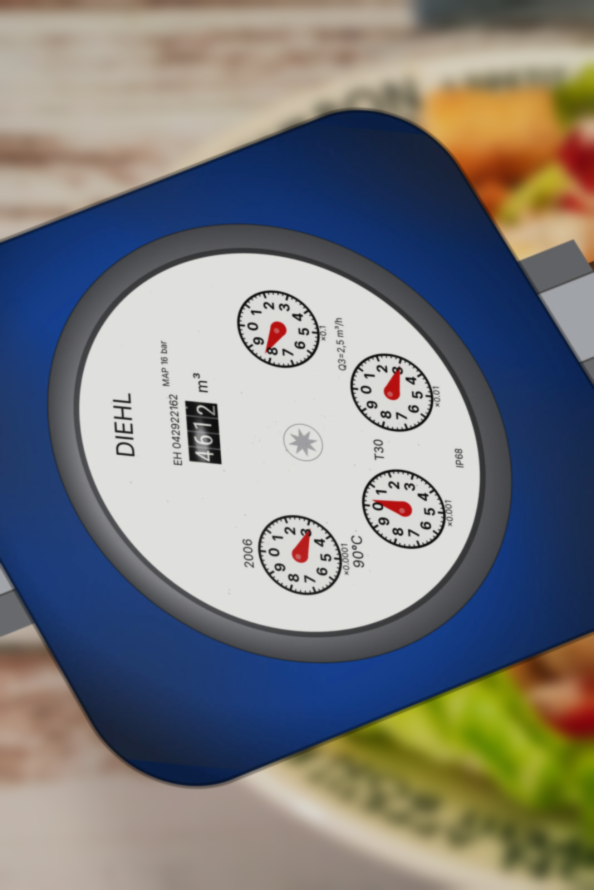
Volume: 4611.8303 m³
